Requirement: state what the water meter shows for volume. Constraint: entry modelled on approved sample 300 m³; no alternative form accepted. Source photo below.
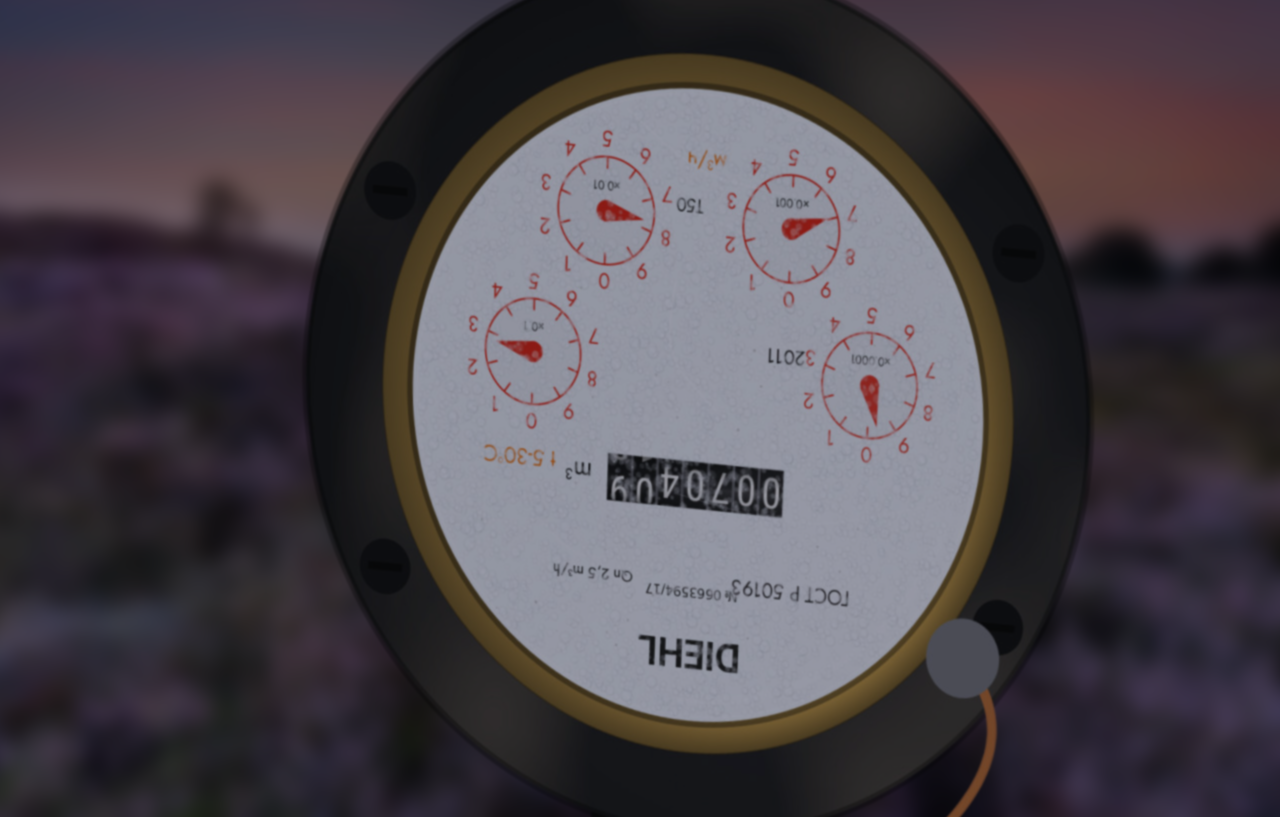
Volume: 70409.2769 m³
